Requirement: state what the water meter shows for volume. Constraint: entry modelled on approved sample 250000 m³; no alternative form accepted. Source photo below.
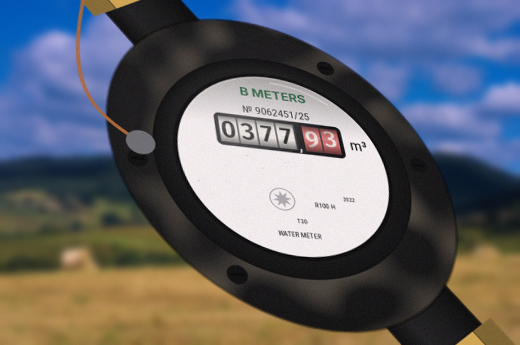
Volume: 377.93 m³
